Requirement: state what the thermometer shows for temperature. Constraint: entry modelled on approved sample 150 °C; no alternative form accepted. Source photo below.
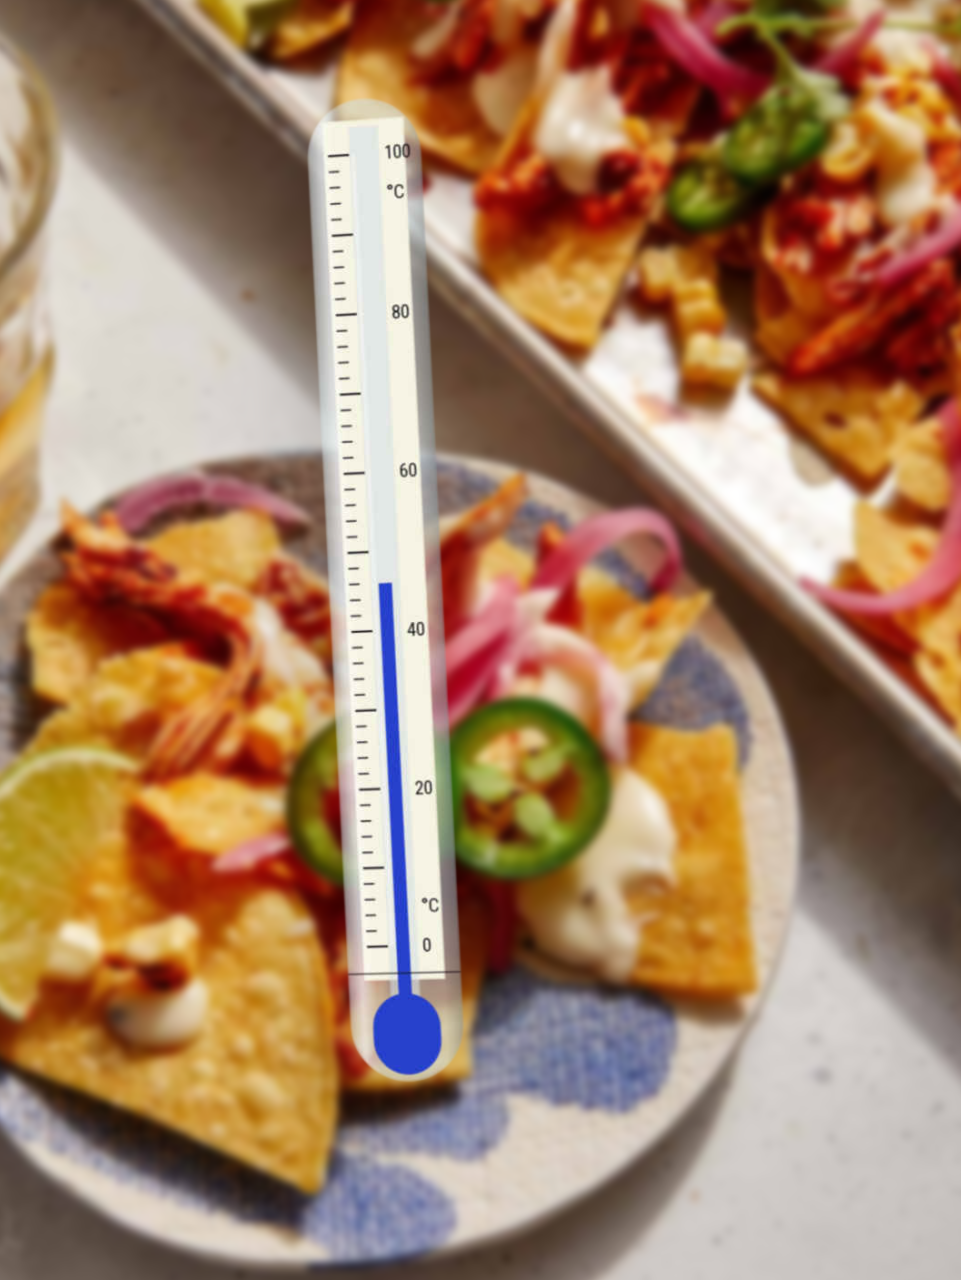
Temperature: 46 °C
